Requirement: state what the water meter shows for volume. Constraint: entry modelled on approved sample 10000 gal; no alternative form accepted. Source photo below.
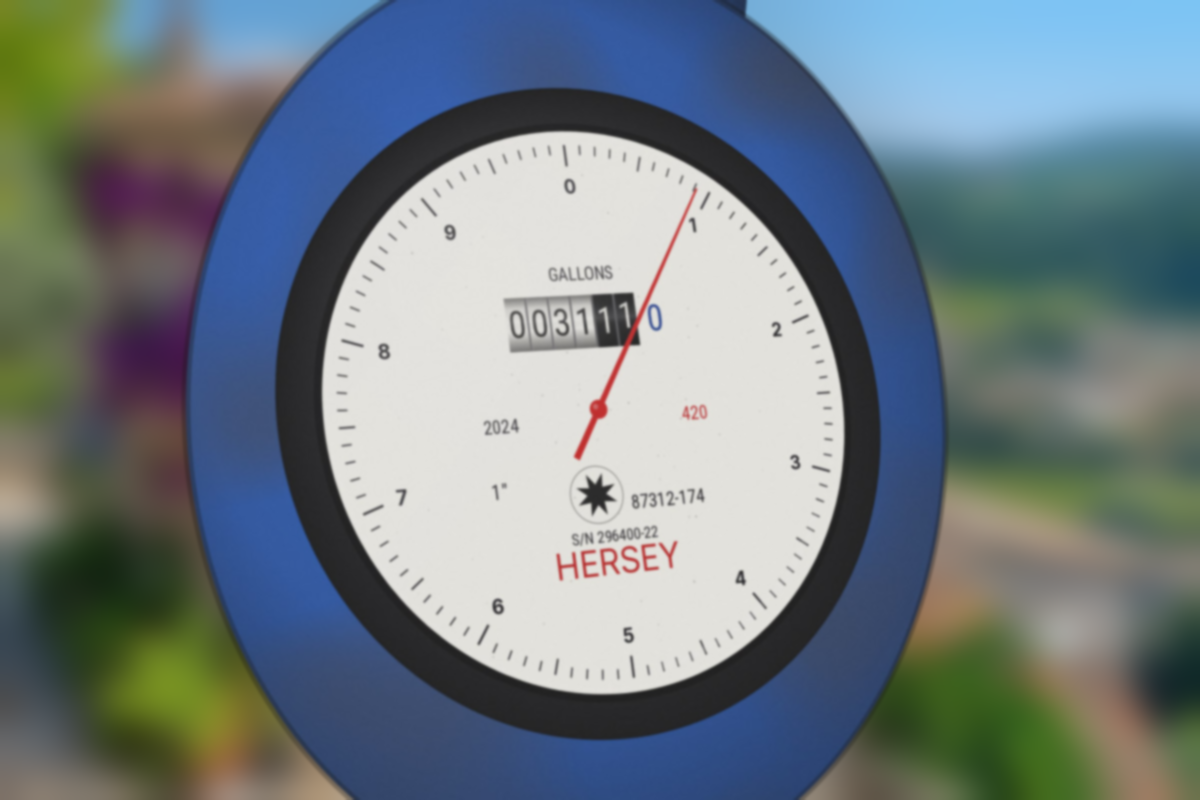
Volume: 31110.9 gal
